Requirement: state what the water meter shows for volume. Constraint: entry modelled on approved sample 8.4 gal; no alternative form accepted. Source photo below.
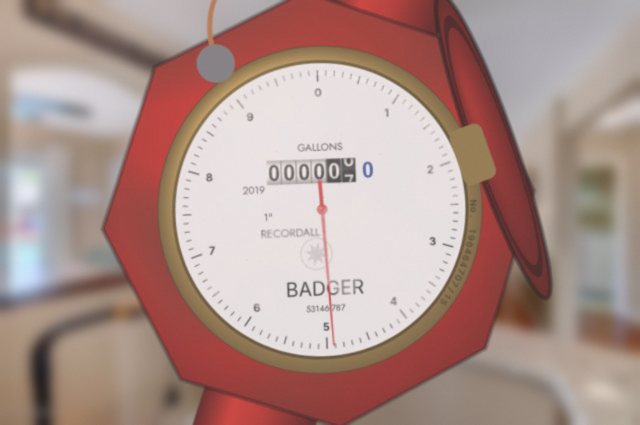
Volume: 64.9 gal
